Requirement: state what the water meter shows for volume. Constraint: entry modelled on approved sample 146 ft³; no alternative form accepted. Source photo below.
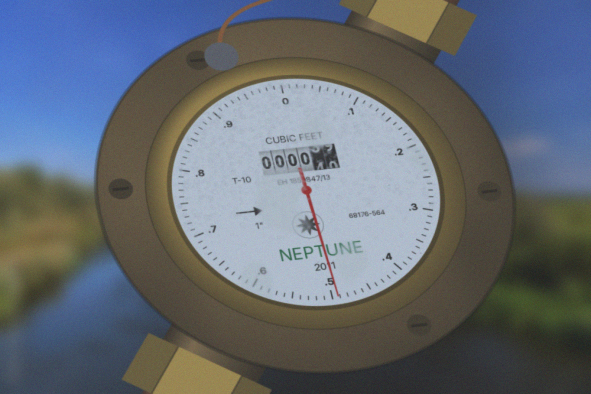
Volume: 39.49 ft³
